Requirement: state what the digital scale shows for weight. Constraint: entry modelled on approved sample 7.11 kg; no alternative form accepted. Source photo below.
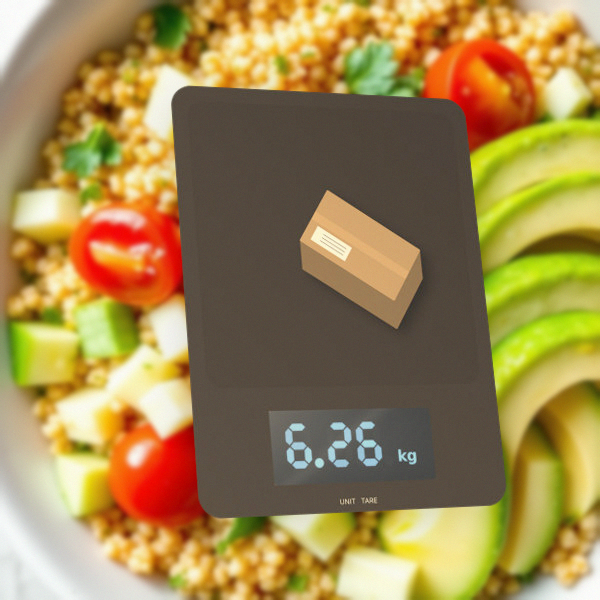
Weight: 6.26 kg
